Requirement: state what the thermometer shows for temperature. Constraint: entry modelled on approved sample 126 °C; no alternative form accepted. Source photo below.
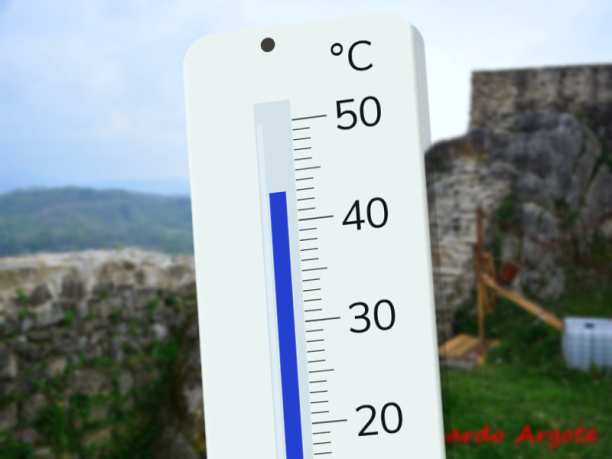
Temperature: 43 °C
